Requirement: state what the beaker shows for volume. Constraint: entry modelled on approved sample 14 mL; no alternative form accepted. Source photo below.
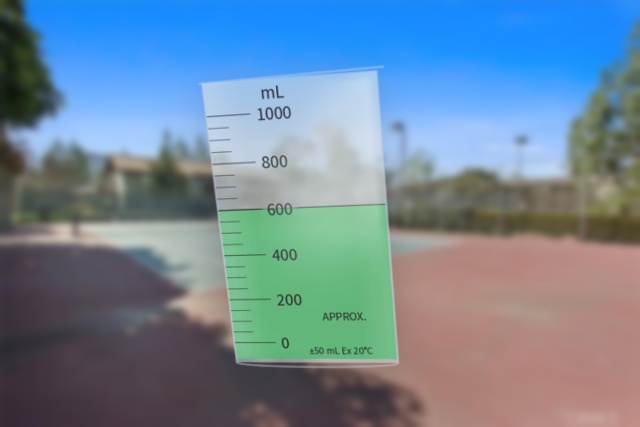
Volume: 600 mL
